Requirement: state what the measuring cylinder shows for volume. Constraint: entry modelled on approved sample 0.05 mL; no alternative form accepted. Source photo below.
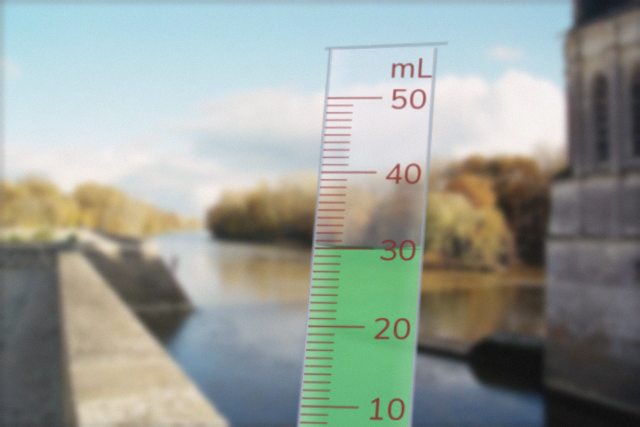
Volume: 30 mL
